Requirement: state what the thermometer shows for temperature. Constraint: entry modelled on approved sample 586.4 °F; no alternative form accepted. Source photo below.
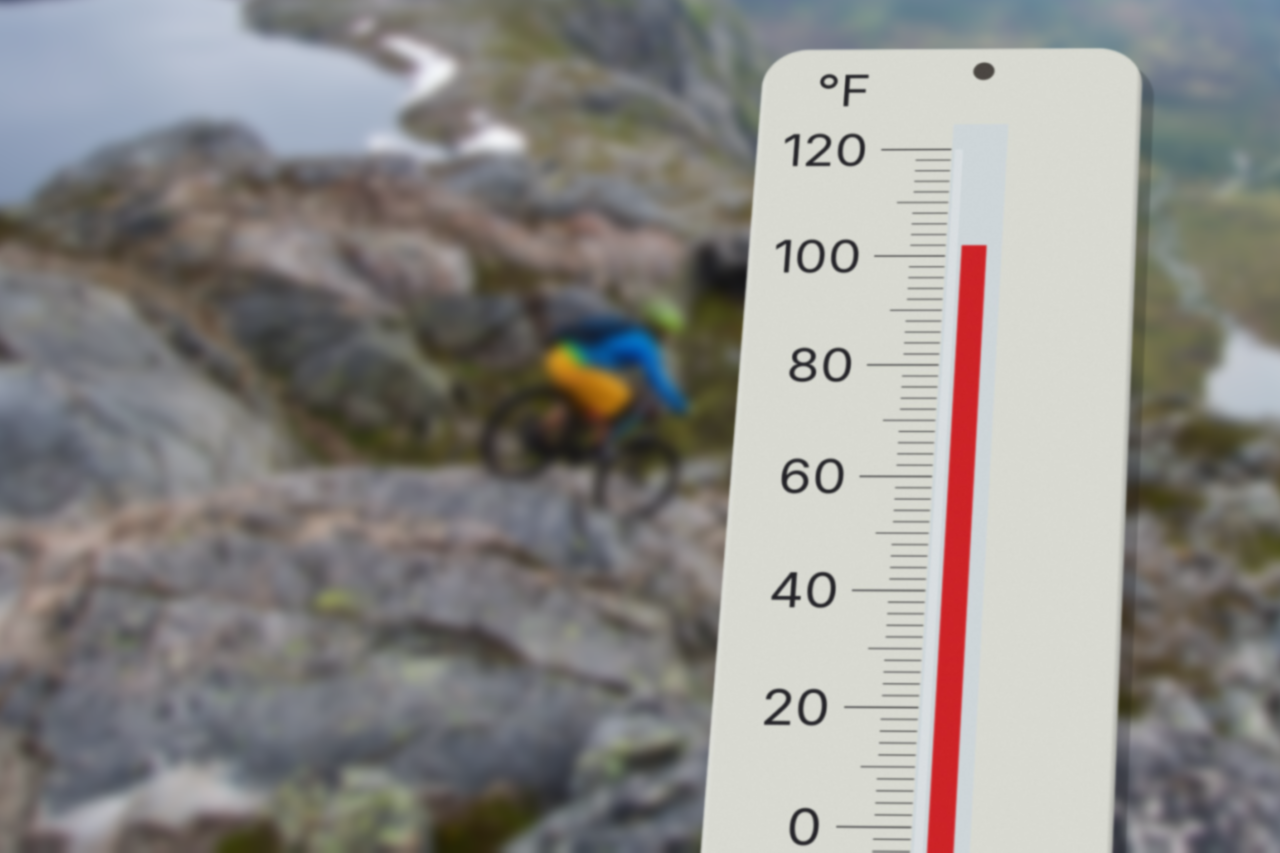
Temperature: 102 °F
